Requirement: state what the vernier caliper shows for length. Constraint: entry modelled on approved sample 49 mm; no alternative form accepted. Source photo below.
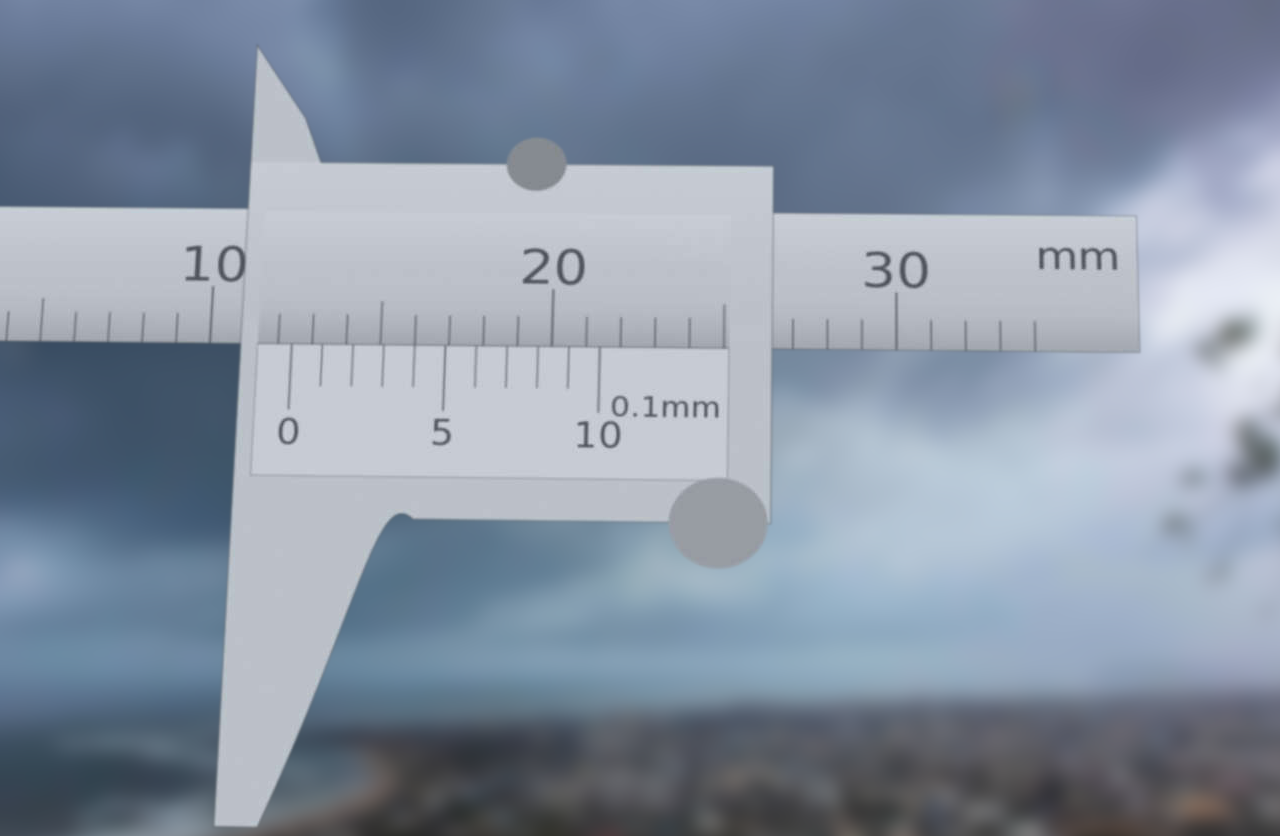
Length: 12.4 mm
